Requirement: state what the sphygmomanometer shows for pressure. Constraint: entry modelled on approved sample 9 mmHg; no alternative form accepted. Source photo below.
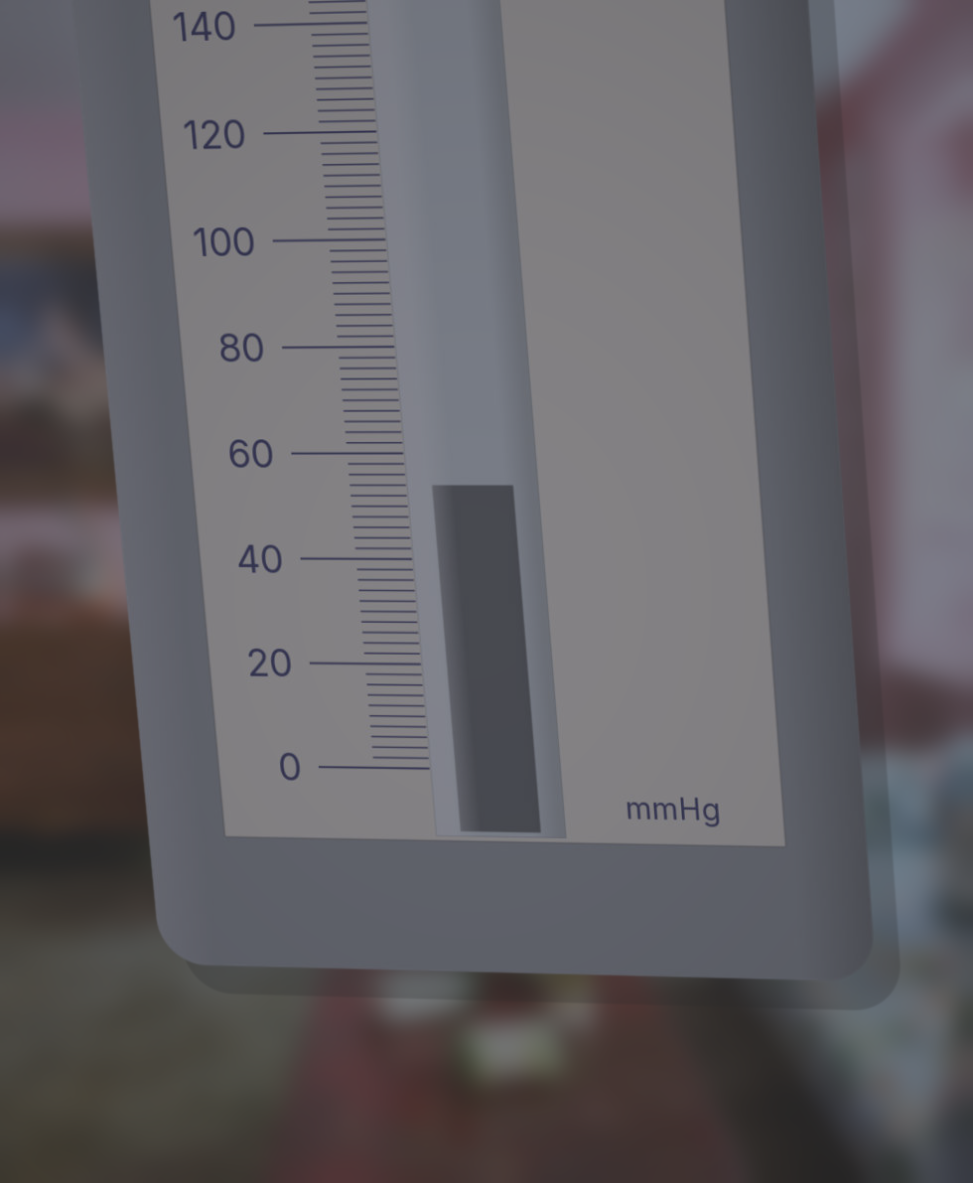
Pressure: 54 mmHg
